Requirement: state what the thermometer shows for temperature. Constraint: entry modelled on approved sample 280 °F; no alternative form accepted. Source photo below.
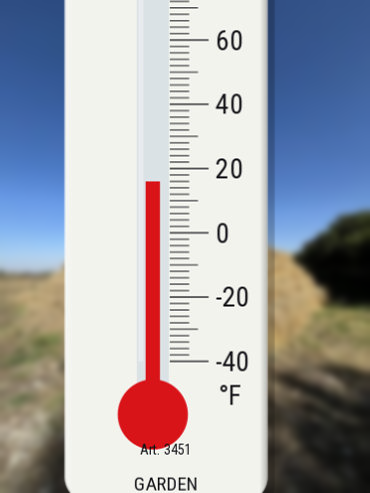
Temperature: 16 °F
